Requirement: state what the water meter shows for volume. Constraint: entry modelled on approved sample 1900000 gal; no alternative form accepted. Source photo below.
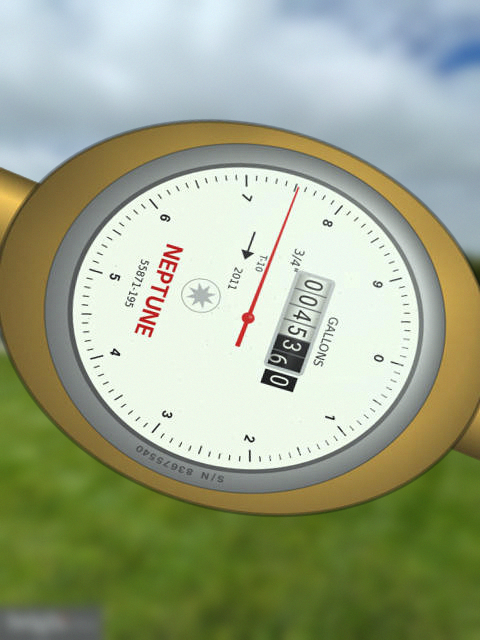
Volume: 45357.5 gal
